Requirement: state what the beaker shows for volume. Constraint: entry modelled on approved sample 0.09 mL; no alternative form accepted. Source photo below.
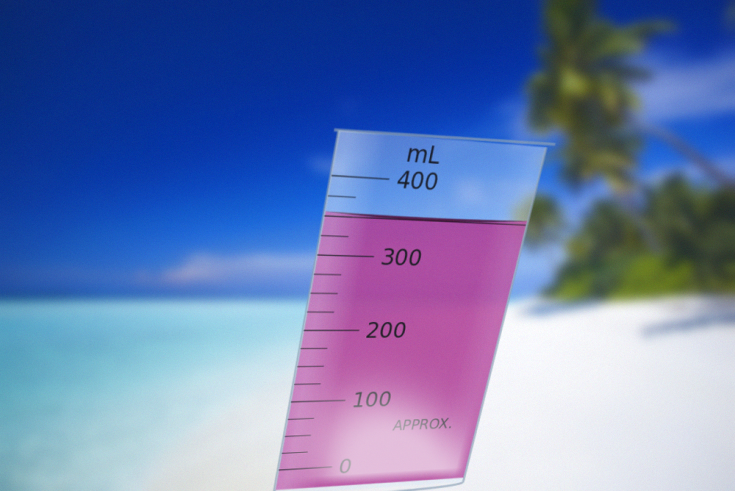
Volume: 350 mL
